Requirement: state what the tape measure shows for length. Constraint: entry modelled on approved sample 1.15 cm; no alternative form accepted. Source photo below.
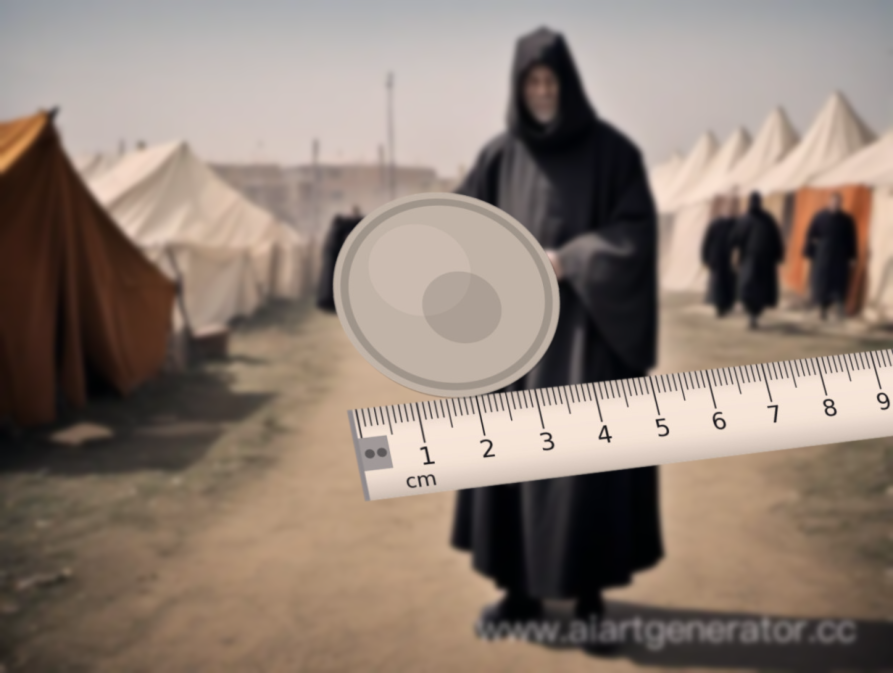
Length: 3.8 cm
